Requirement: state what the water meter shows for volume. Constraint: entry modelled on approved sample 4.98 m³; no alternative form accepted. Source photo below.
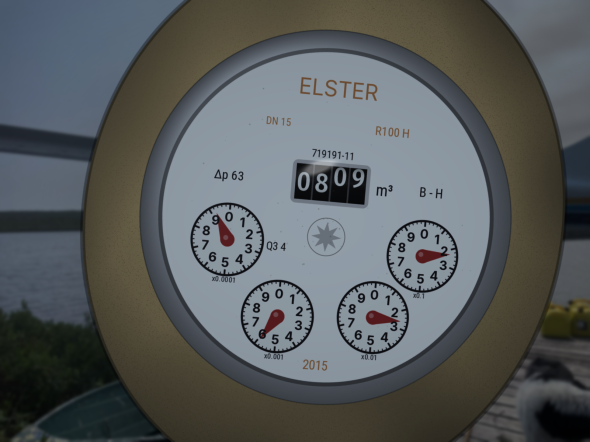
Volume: 809.2259 m³
